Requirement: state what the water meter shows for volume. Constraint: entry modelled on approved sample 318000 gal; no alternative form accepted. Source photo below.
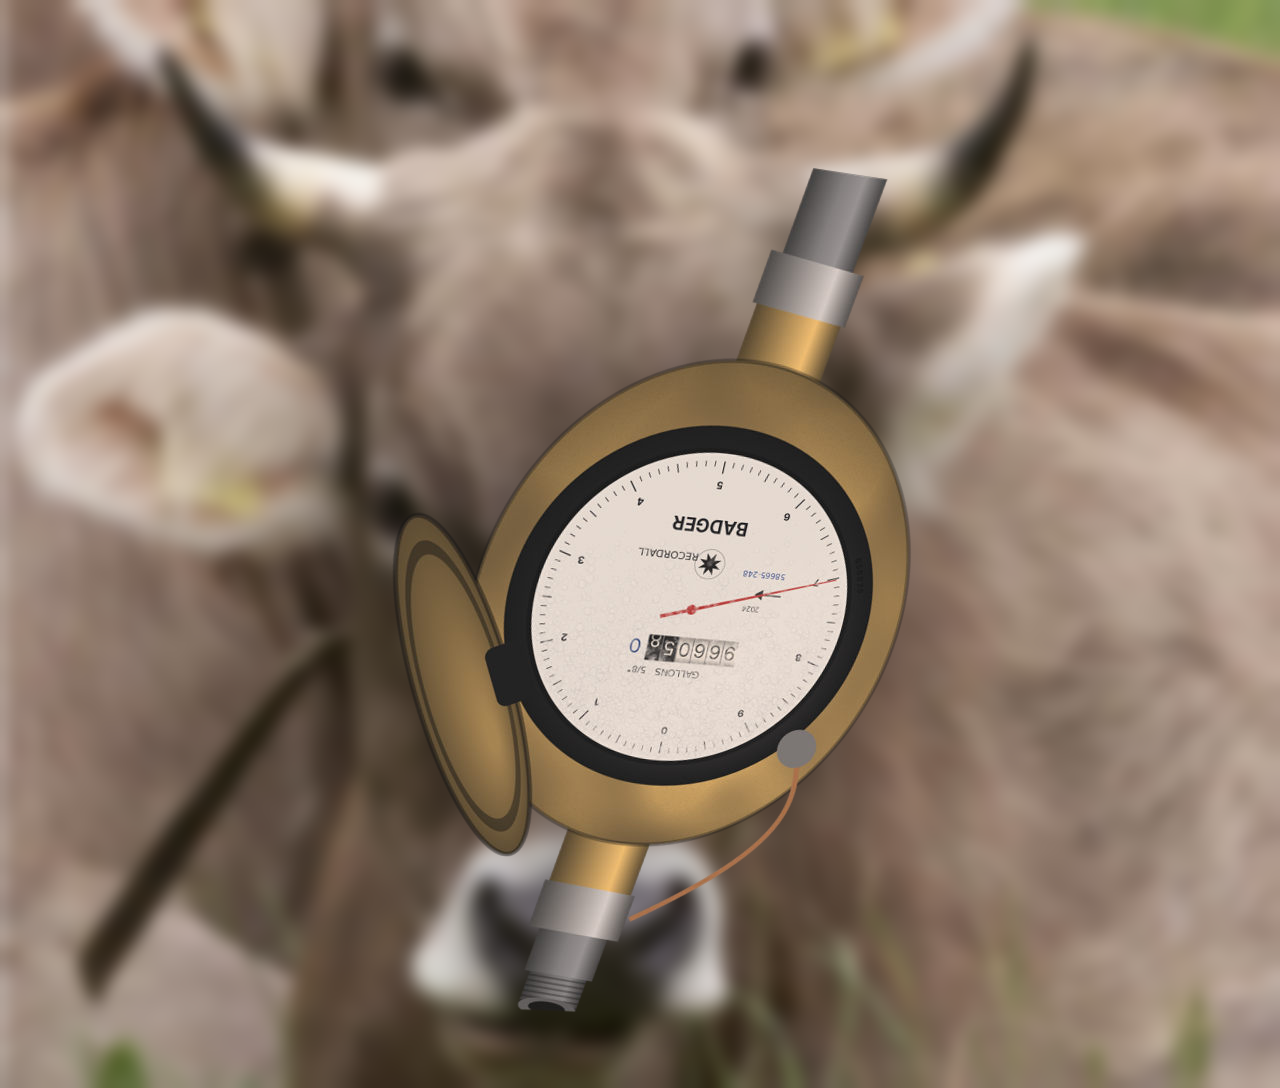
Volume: 9660577.0 gal
